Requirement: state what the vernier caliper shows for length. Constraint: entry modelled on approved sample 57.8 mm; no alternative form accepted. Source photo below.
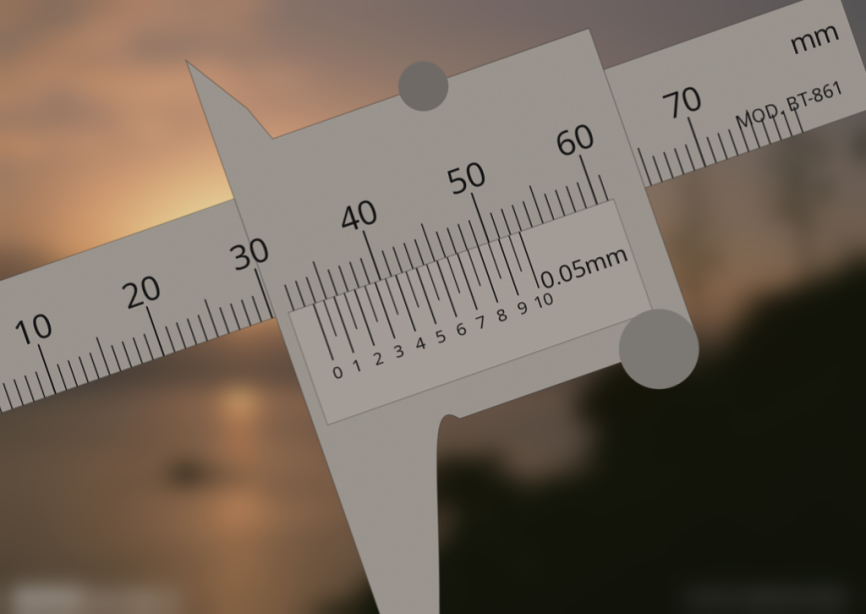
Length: 33.8 mm
